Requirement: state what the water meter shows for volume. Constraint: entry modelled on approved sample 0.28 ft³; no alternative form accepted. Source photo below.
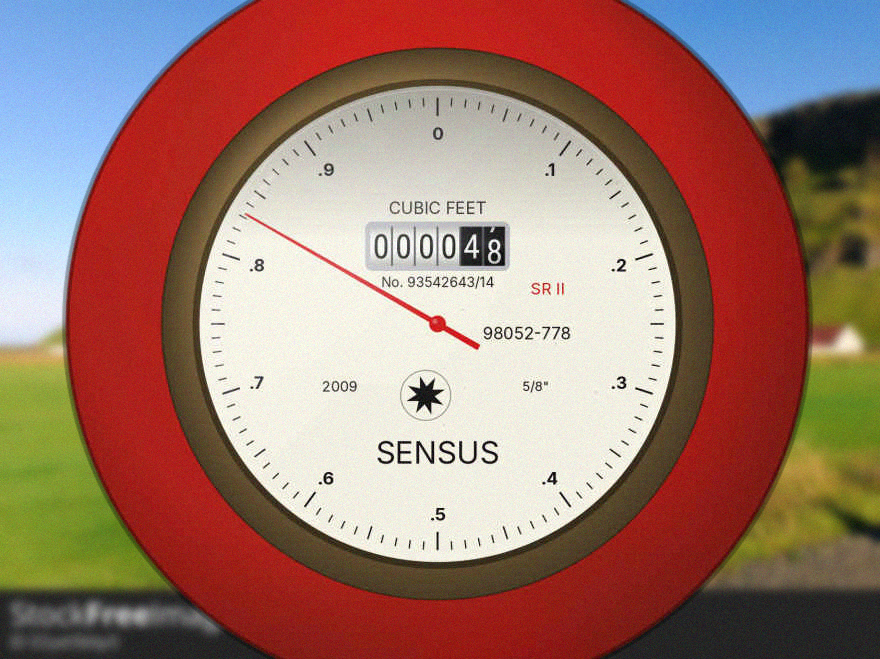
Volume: 47.83 ft³
